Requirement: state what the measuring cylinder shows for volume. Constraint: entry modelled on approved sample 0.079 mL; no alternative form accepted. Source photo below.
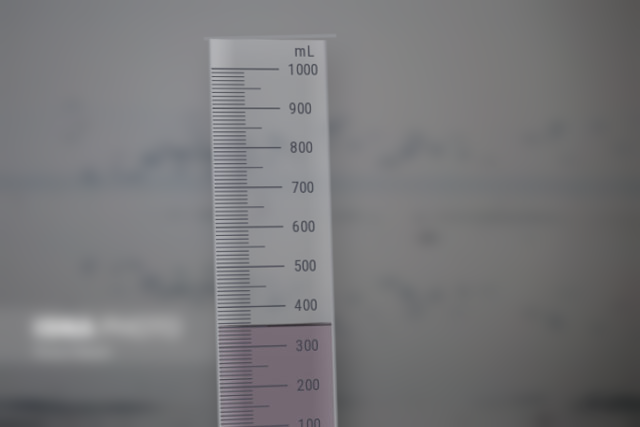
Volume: 350 mL
